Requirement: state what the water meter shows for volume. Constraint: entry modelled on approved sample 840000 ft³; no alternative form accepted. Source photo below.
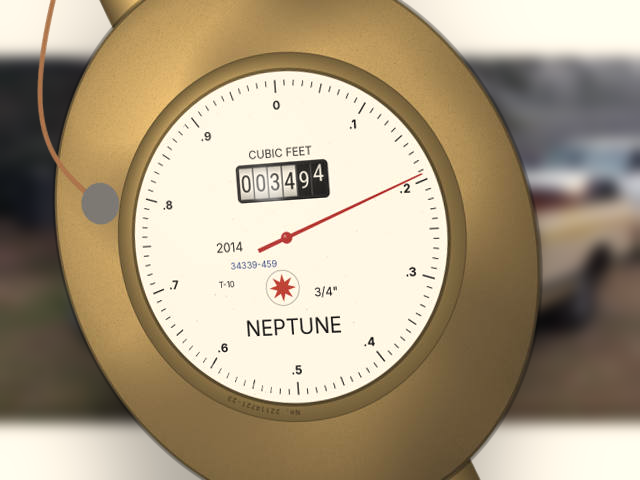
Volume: 3494.19 ft³
